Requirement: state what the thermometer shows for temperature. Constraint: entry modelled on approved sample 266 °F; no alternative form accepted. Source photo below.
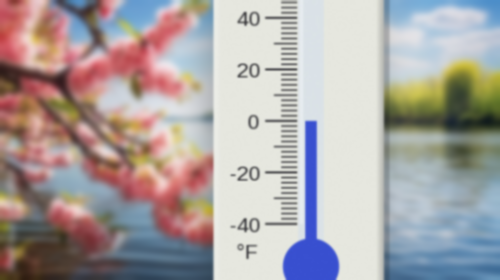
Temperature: 0 °F
